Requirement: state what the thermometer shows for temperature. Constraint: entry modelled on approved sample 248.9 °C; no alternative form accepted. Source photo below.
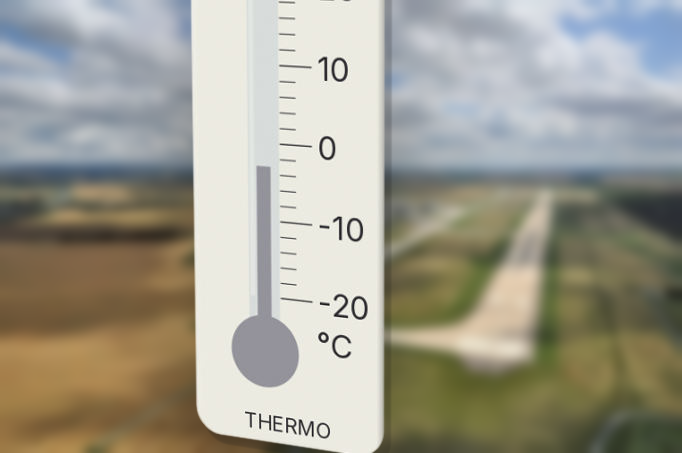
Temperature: -3 °C
